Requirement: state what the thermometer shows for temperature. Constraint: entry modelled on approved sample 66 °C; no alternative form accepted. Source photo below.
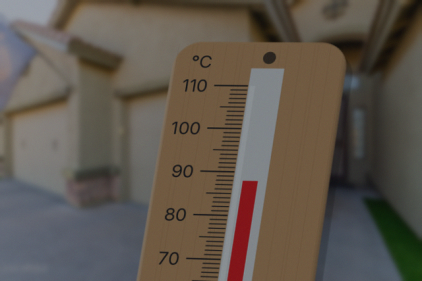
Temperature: 88 °C
